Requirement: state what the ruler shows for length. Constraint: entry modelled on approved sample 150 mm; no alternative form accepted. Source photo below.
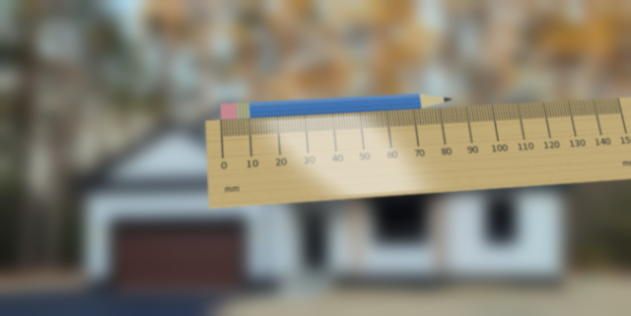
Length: 85 mm
